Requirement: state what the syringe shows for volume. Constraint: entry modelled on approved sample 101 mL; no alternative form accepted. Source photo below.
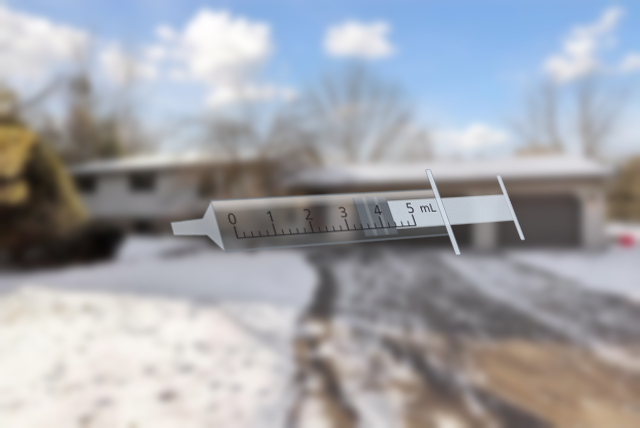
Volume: 3.4 mL
